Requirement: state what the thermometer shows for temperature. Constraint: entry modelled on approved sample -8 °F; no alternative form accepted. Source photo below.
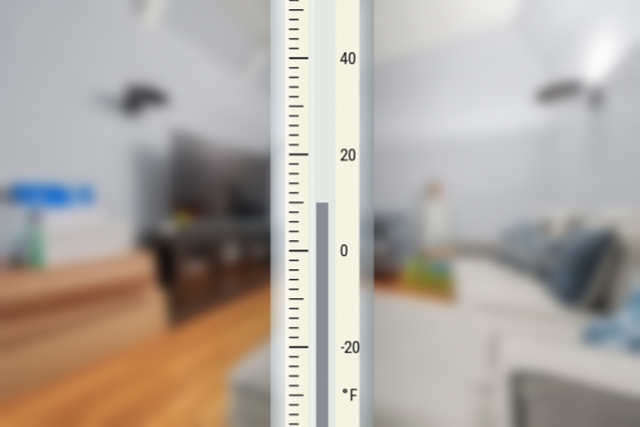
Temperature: 10 °F
